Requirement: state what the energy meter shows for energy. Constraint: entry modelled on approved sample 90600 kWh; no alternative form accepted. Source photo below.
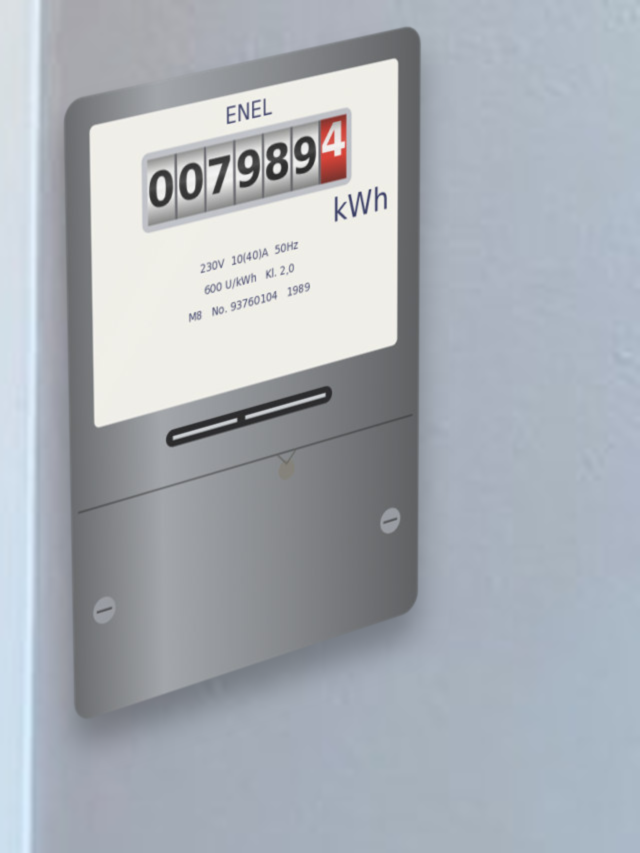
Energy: 7989.4 kWh
